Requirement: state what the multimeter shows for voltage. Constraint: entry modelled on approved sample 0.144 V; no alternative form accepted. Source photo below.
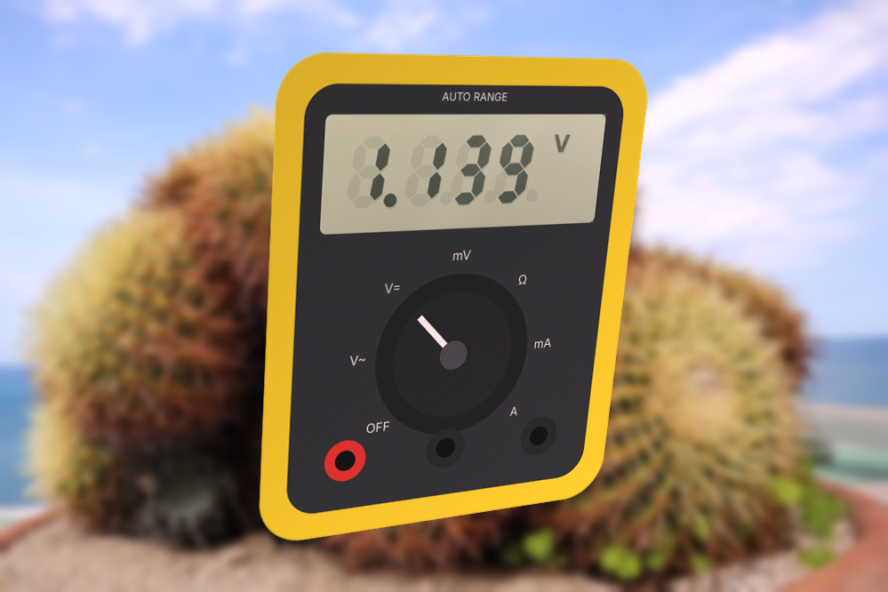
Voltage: 1.139 V
